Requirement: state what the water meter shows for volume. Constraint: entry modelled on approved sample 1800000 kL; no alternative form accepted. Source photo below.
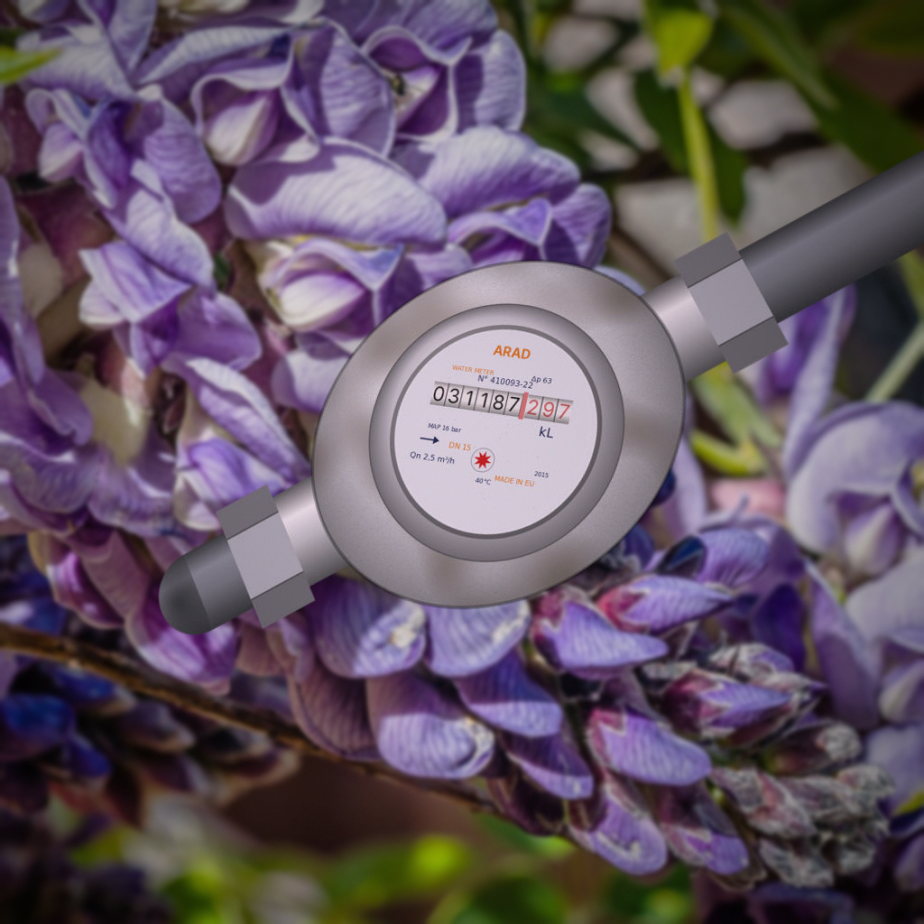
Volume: 31187.297 kL
